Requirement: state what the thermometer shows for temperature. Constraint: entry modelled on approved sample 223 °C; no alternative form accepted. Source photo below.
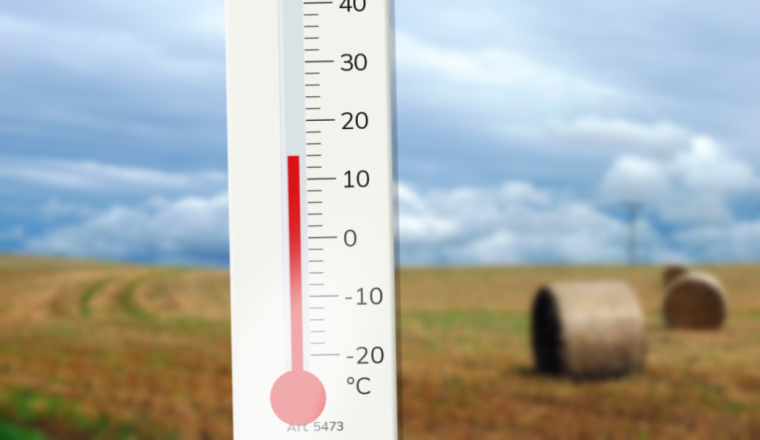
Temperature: 14 °C
